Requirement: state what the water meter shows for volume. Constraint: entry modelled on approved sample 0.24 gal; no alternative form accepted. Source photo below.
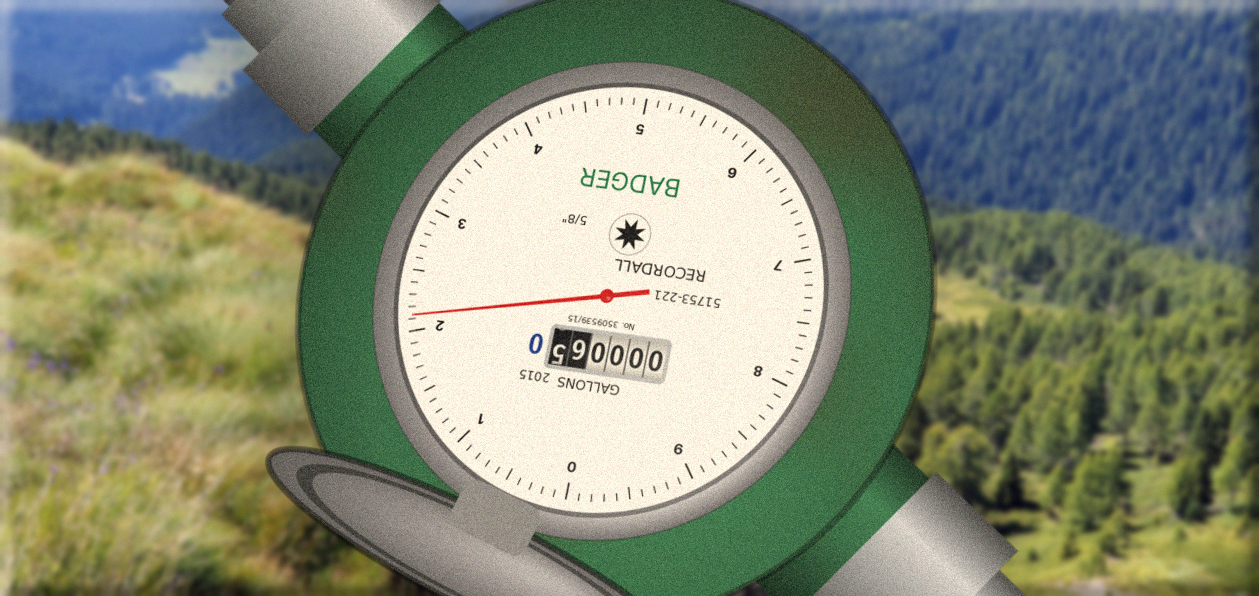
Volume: 652.1 gal
